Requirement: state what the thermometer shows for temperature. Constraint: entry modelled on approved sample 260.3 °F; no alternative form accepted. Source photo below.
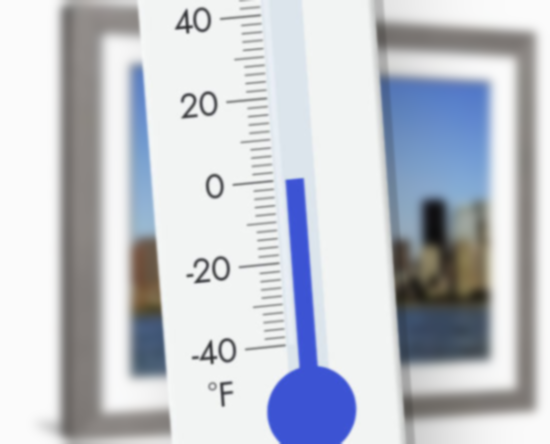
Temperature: 0 °F
